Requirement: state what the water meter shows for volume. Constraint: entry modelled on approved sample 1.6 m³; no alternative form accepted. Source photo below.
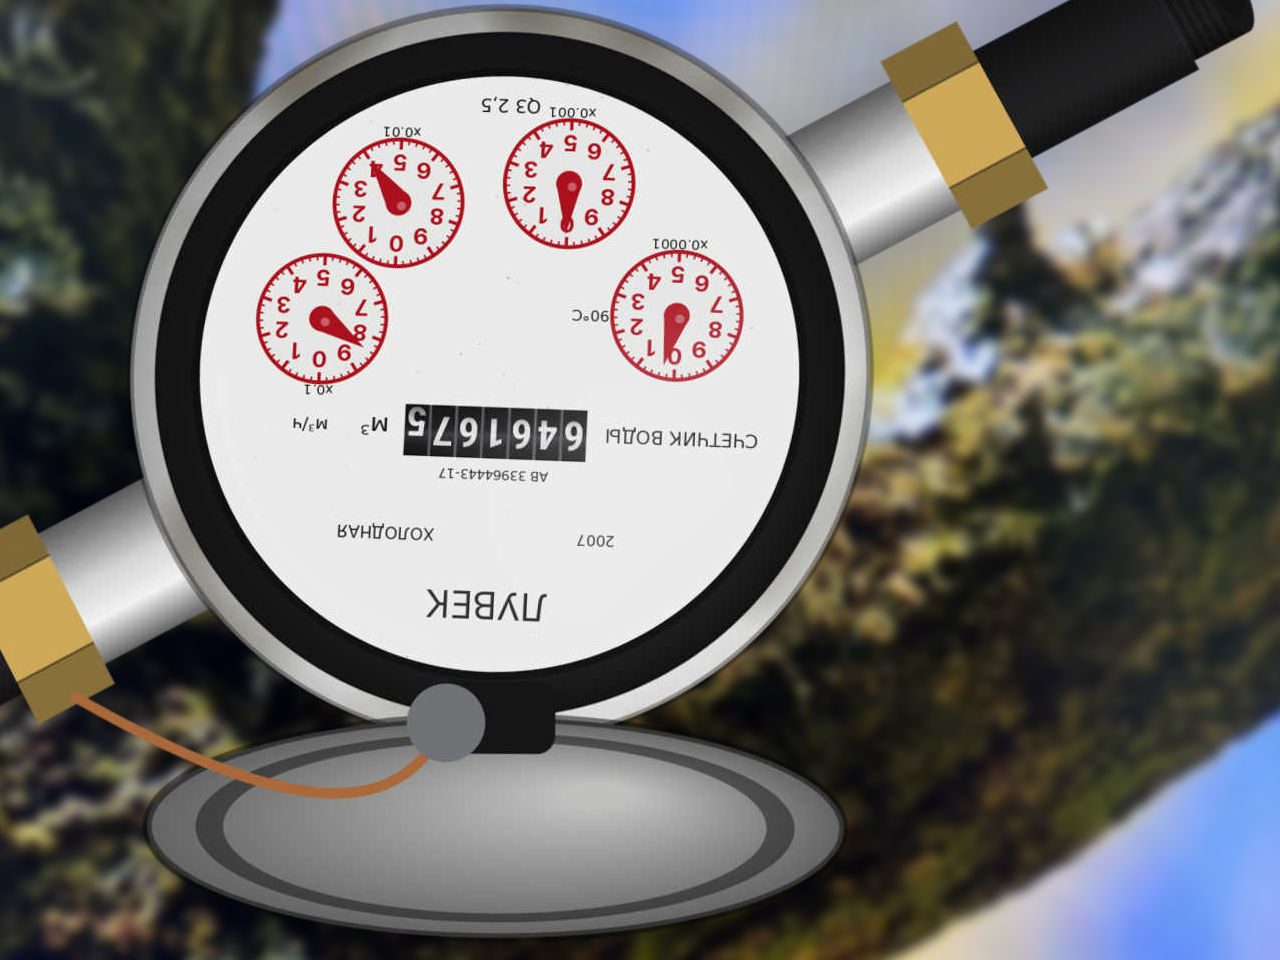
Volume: 6461674.8400 m³
